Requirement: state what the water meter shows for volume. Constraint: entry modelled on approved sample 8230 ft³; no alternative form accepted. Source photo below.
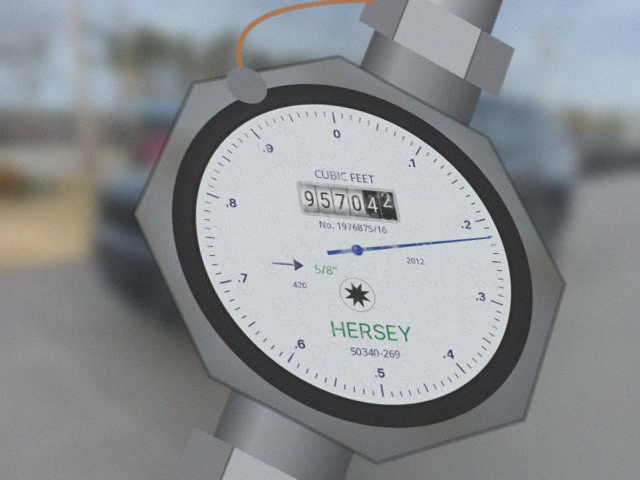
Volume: 957042.22 ft³
